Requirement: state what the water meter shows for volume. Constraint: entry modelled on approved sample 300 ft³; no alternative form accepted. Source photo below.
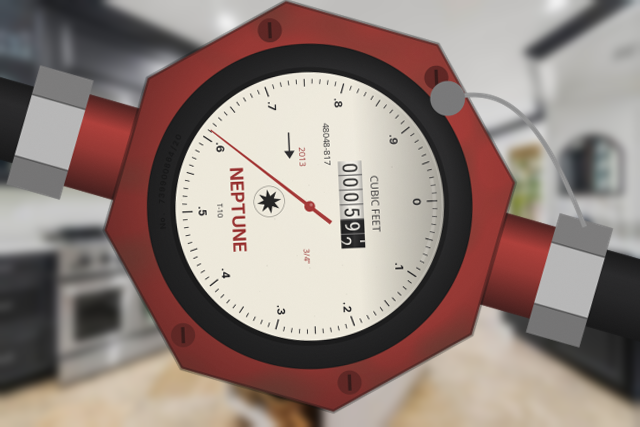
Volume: 591.61 ft³
